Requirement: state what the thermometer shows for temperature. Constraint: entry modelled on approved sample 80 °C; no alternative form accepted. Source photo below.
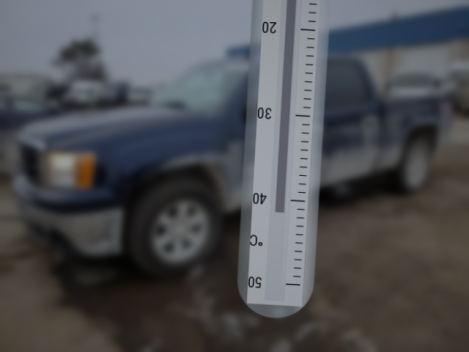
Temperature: 41.5 °C
